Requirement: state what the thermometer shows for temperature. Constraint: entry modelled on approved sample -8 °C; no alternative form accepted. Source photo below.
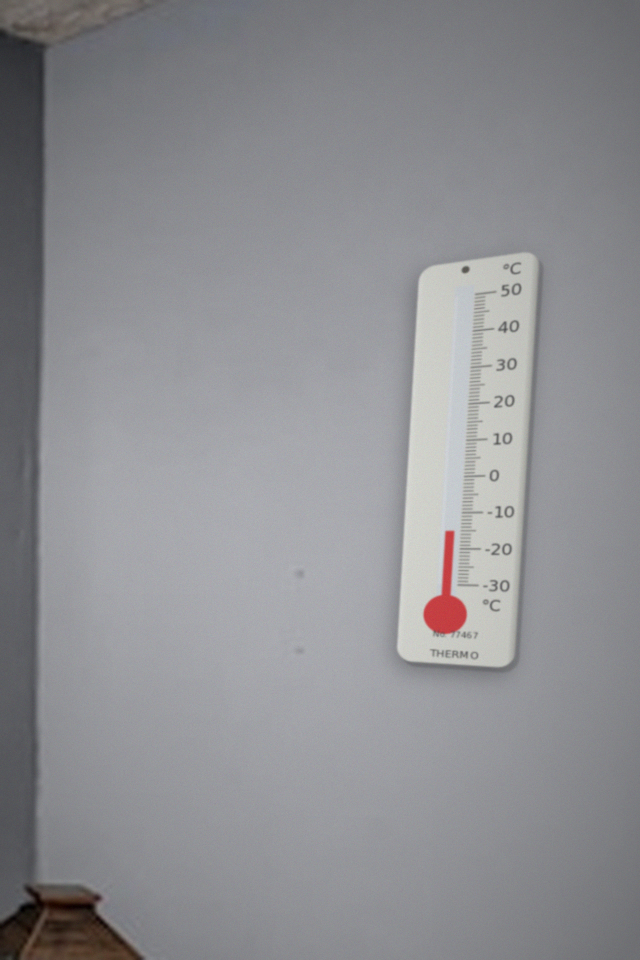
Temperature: -15 °C
